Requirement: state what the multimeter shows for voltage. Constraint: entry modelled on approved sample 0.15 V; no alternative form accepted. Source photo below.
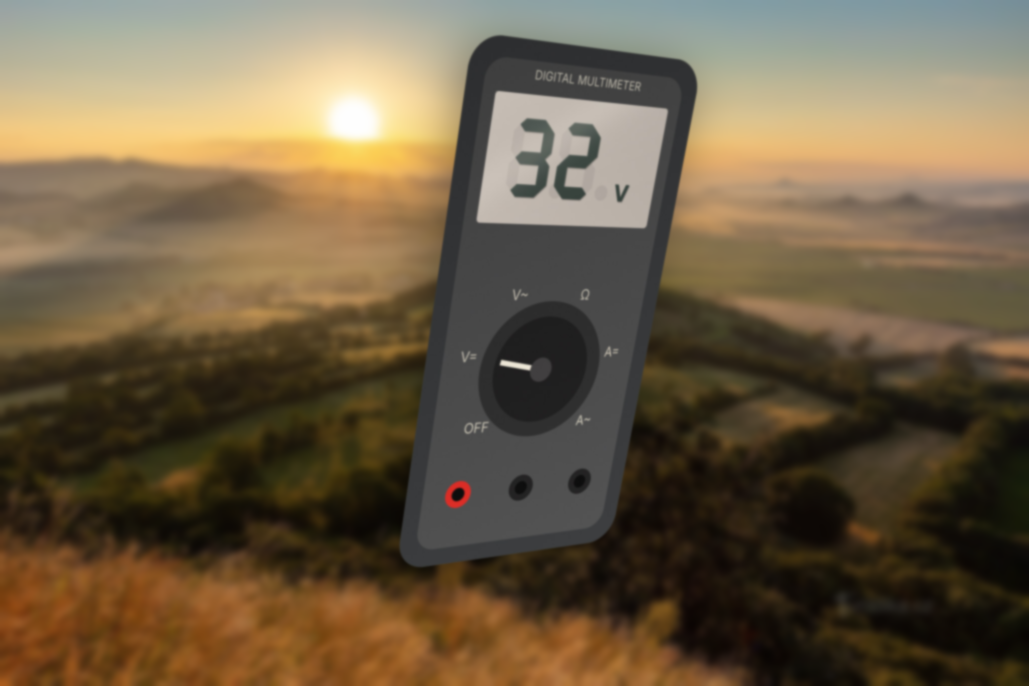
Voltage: 32 V
